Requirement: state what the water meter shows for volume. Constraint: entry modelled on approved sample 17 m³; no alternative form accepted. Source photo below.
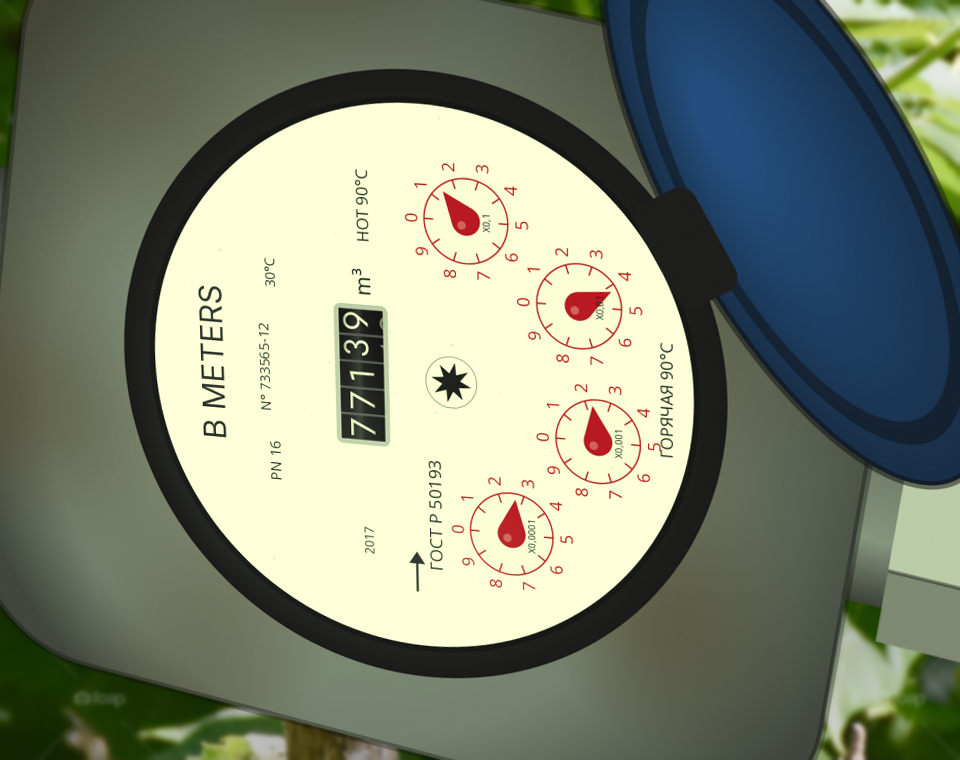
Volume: 77139.1422 m³
